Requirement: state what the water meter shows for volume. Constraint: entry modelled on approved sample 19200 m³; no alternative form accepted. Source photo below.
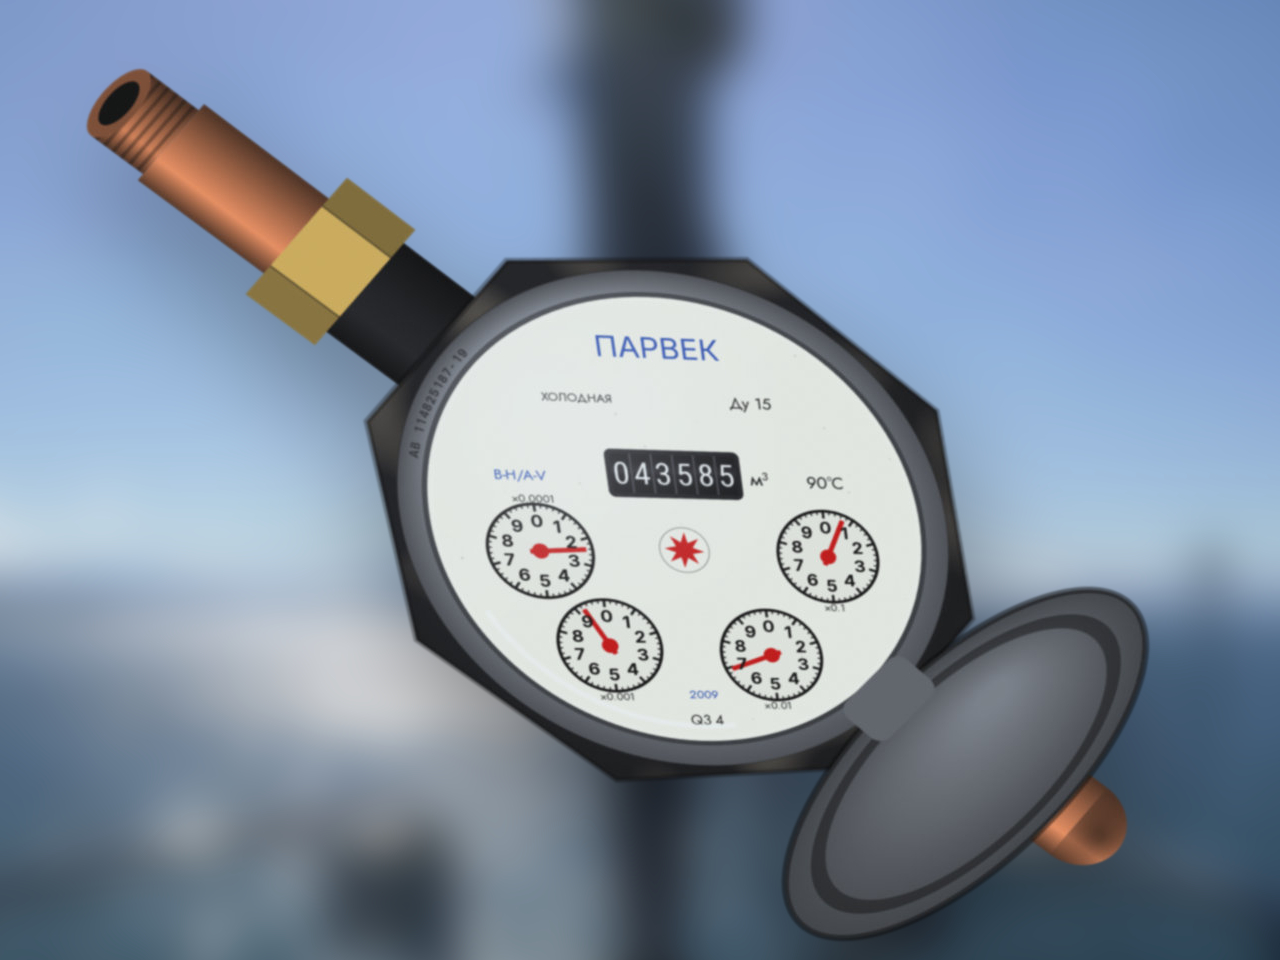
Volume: 43585.0692 m³
